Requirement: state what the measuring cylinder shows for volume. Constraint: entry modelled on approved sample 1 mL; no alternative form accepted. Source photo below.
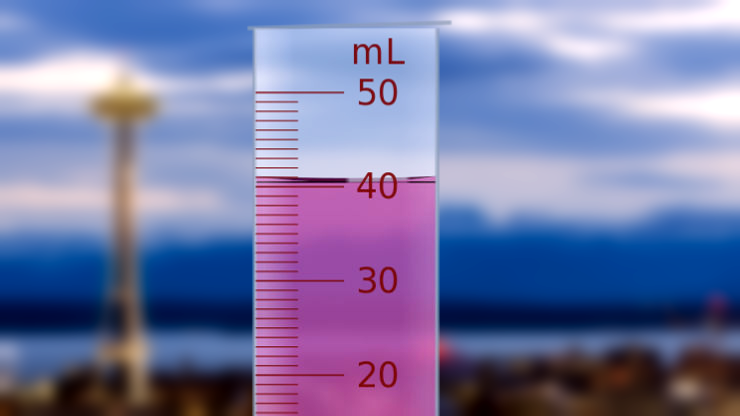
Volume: 40.5 mL
